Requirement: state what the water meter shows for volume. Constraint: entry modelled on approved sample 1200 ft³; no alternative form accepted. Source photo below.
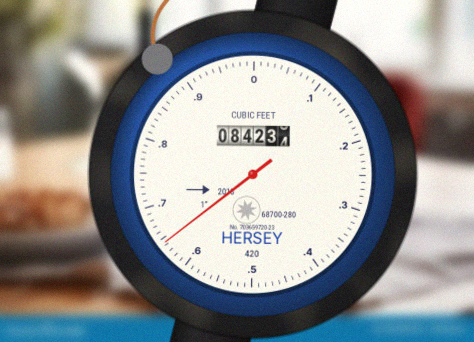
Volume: 84233.64 ft³
